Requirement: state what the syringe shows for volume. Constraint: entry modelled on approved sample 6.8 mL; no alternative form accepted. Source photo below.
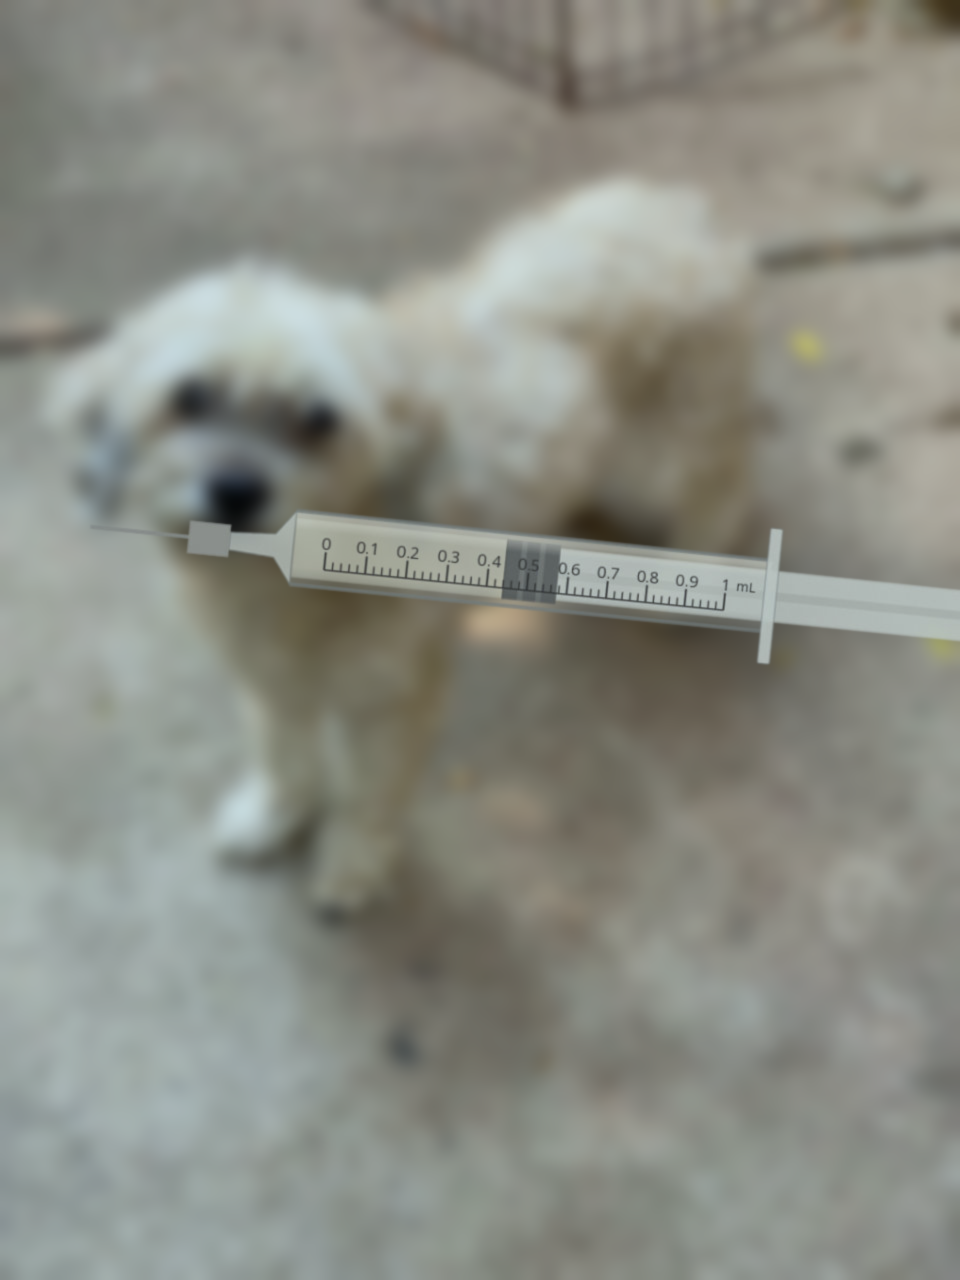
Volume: 0.44 mL
